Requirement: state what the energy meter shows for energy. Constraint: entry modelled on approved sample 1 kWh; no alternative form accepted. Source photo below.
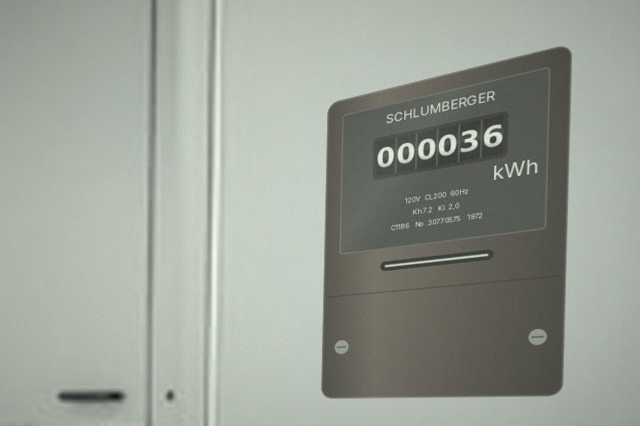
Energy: 36 kWh
